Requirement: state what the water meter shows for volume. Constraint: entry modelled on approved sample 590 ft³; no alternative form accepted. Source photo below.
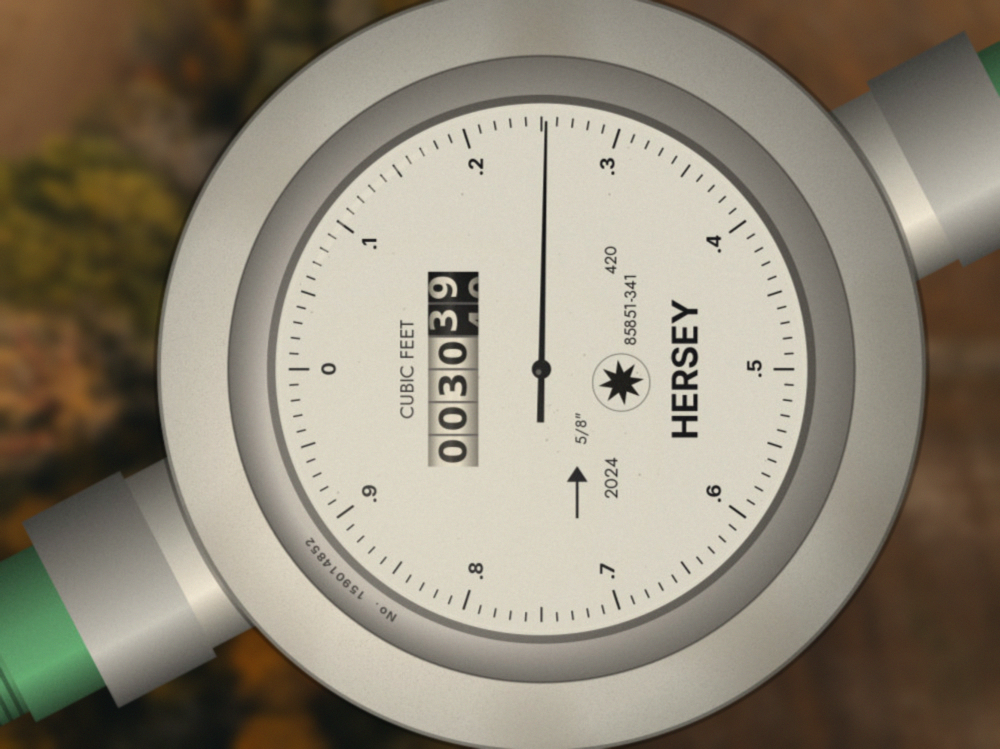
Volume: 3039.25 ft³
